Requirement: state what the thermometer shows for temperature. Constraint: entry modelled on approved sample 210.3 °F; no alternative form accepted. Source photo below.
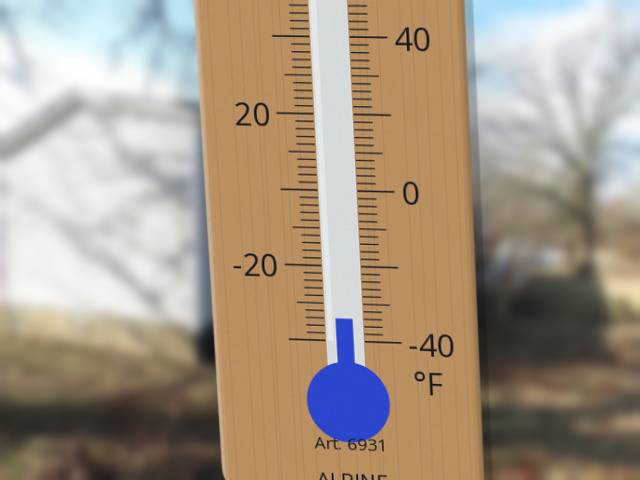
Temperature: -34 °F
